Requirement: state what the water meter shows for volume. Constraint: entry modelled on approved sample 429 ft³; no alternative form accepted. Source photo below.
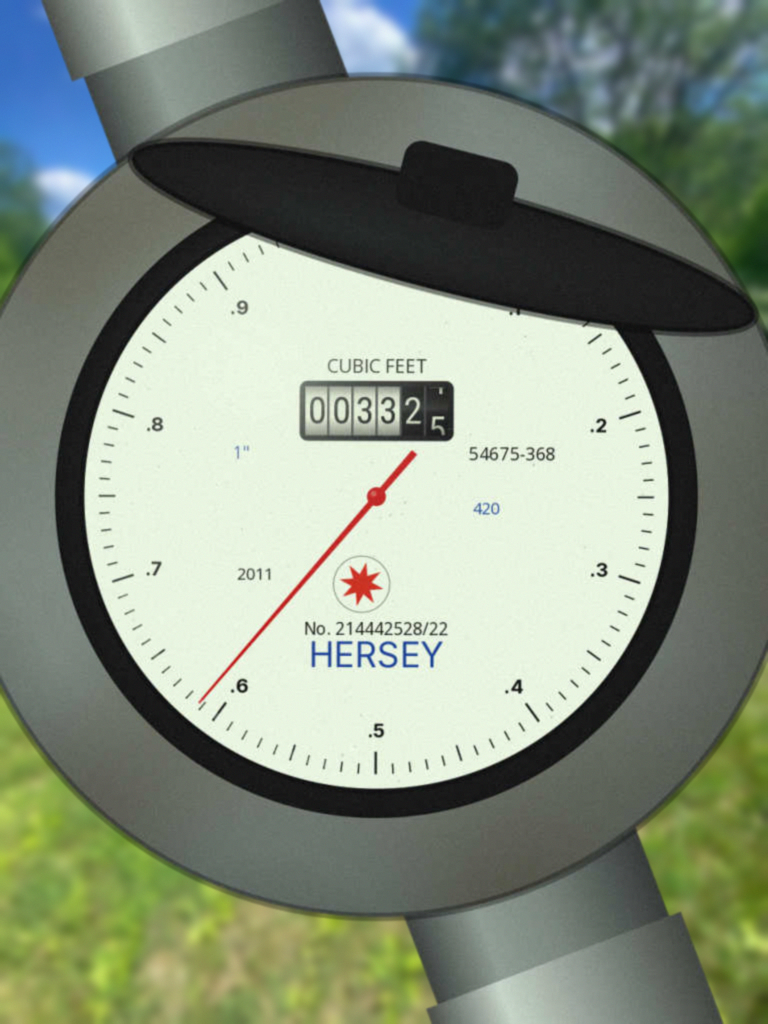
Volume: 3324.61 ft³
